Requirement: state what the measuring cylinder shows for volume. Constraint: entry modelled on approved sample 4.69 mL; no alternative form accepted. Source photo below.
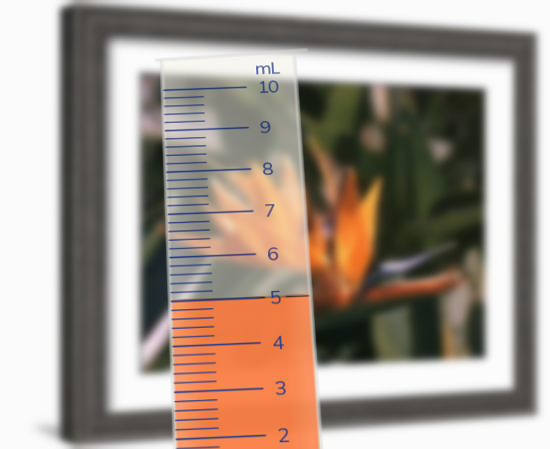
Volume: 5 mL
